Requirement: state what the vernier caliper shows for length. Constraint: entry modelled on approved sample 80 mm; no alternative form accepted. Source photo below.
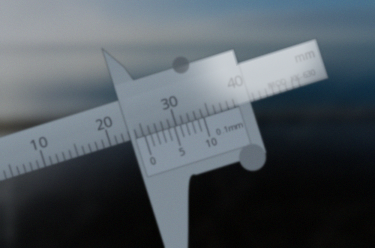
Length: 25.2 mm
